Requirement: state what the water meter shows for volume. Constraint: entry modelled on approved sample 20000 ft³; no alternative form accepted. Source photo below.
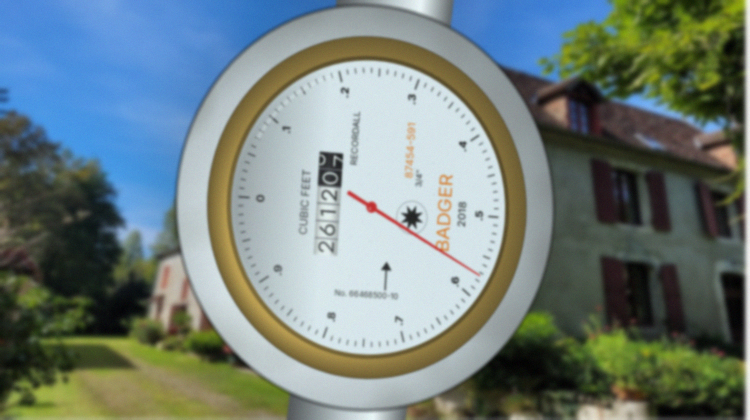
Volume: 261206.57 ft³
